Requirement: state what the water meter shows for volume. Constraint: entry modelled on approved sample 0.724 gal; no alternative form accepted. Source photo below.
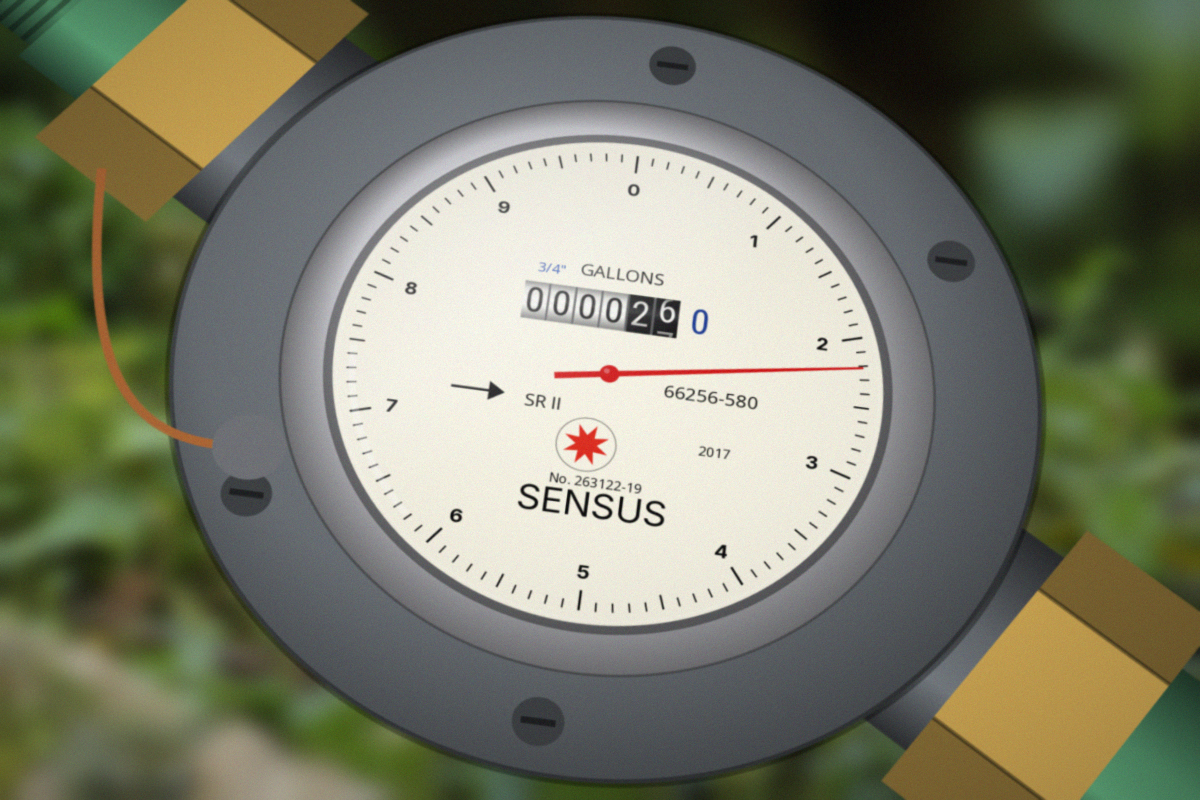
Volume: 262.2 gal
